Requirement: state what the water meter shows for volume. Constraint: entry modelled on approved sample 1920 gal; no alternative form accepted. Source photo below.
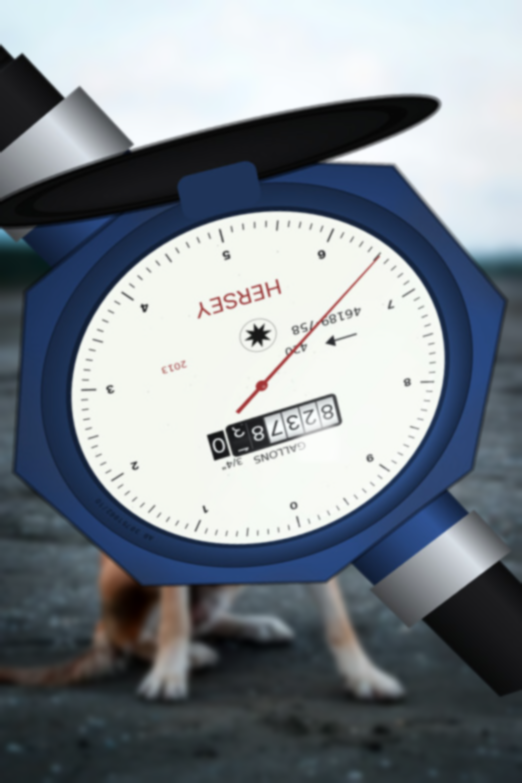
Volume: 8237826.5 gal
